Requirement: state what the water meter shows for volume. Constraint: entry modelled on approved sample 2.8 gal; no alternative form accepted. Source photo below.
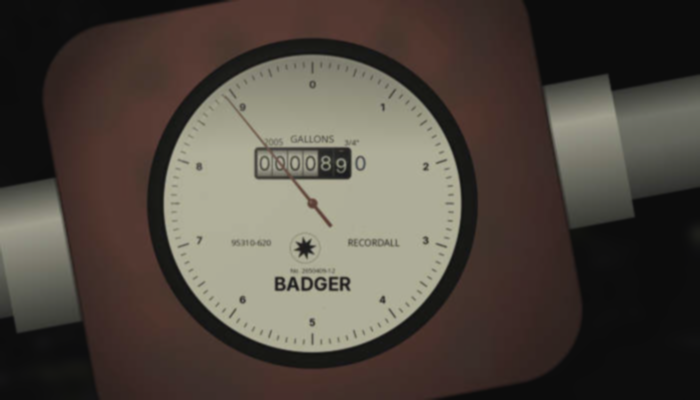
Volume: 888.9 gal
